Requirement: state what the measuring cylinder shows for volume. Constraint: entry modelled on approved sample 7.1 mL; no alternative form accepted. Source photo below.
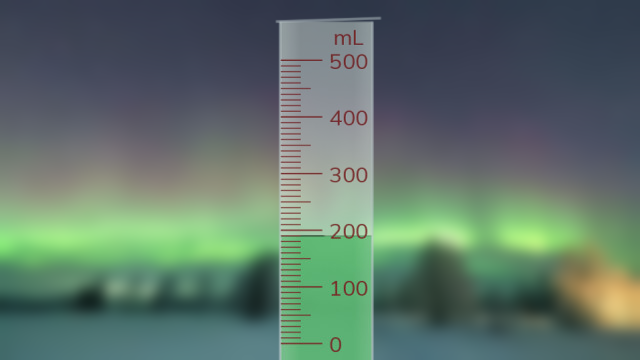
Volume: 190 mL
